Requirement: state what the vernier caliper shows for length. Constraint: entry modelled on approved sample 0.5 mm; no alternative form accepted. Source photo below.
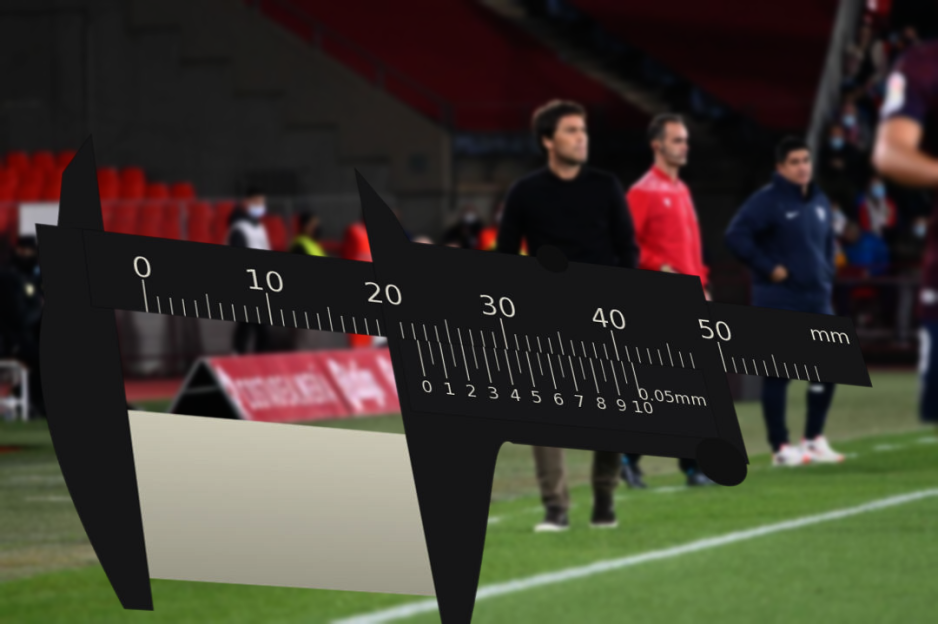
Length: 22.2 mm
